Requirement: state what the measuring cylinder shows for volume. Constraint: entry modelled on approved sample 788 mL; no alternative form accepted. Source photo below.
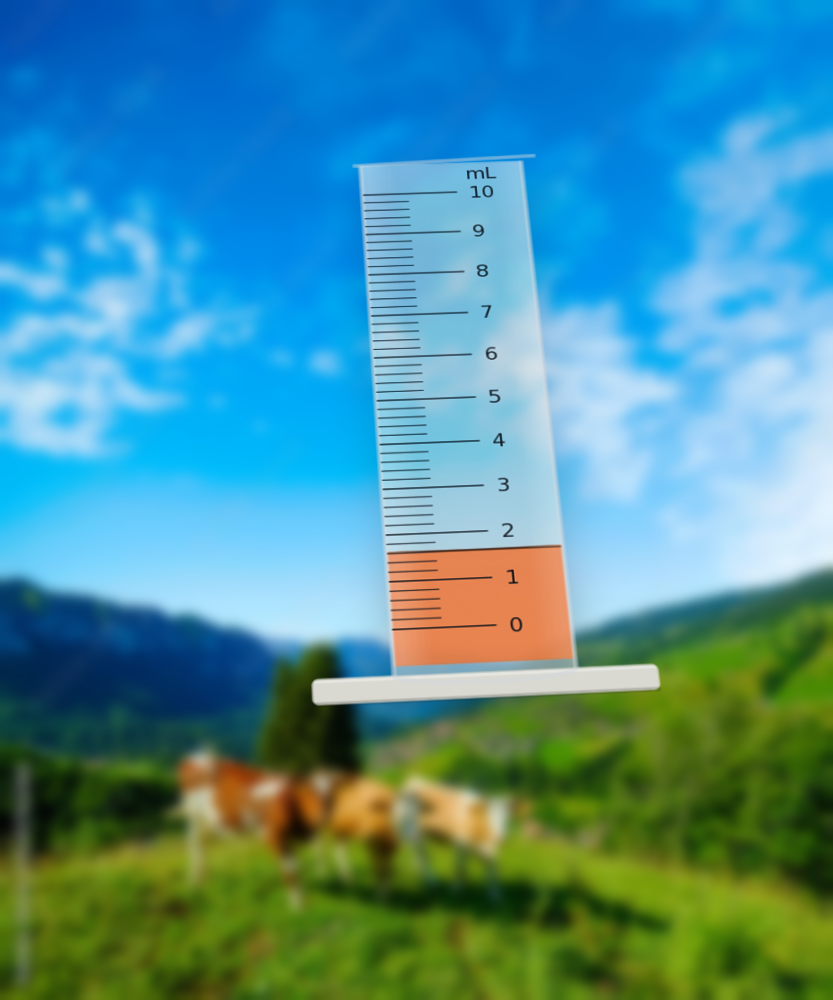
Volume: 1.6 mL
